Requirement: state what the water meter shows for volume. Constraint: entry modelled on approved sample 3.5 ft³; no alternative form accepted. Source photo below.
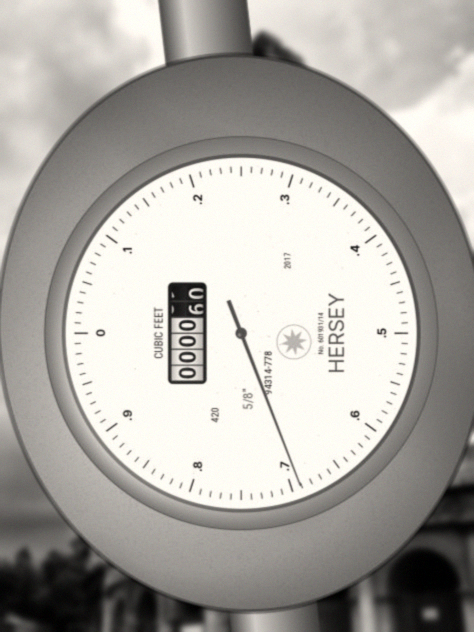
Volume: 59.69 ft³
